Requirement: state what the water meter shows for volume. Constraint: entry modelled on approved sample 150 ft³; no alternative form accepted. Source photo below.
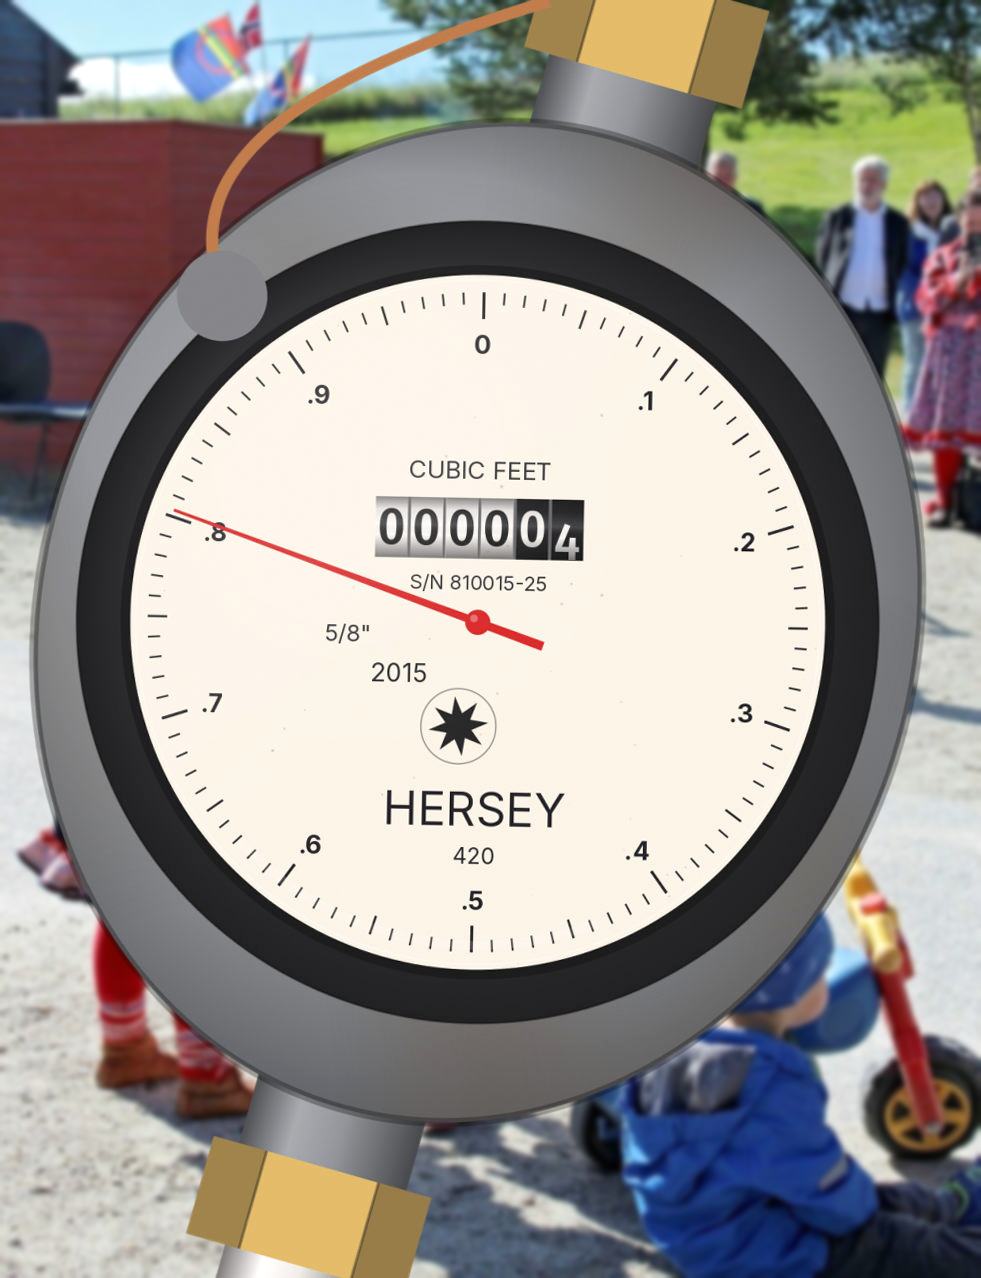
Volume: 3.80 ft³
